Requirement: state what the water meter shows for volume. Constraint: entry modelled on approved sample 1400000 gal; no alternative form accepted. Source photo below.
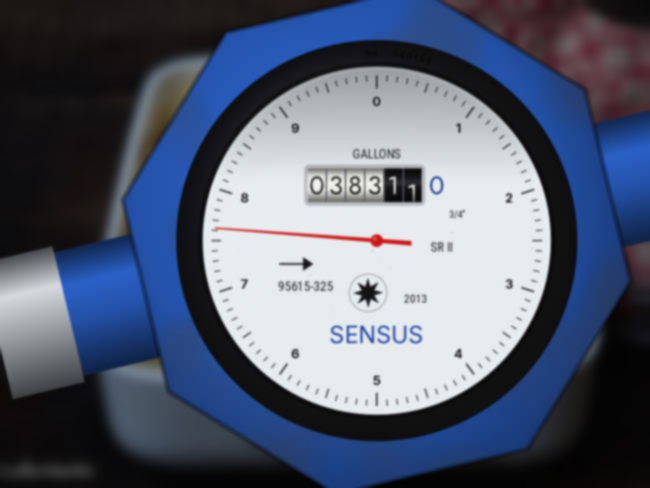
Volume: 383107.6 gal
